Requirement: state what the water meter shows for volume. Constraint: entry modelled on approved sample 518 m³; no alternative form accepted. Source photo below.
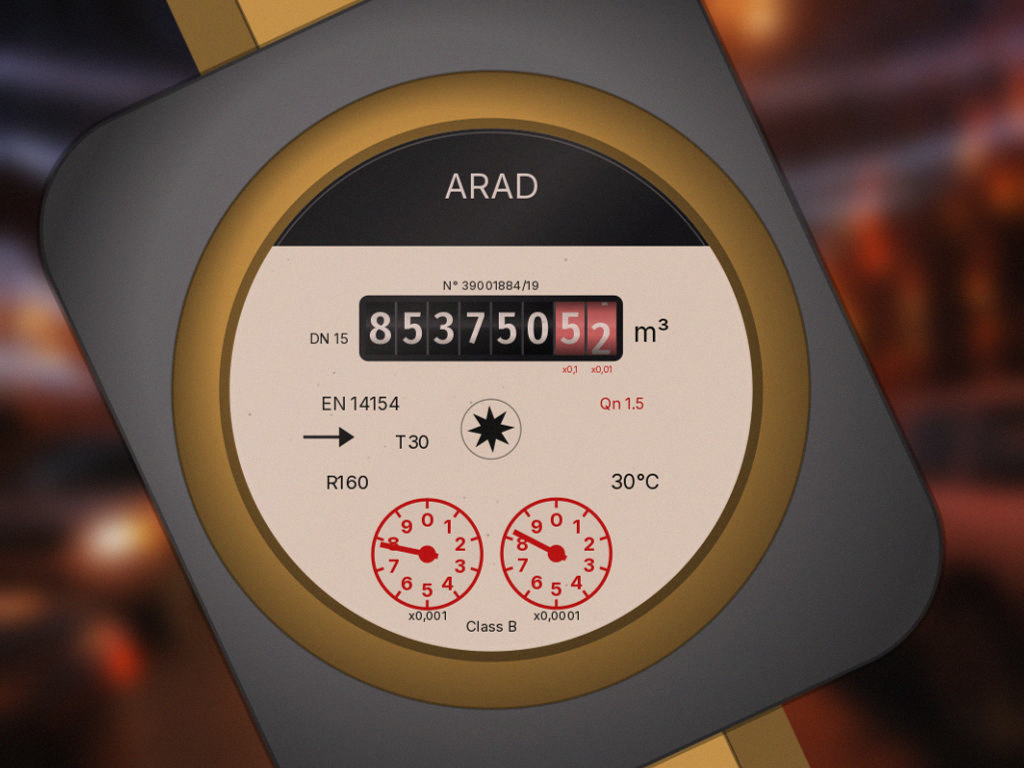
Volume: 853750.5178 m³
